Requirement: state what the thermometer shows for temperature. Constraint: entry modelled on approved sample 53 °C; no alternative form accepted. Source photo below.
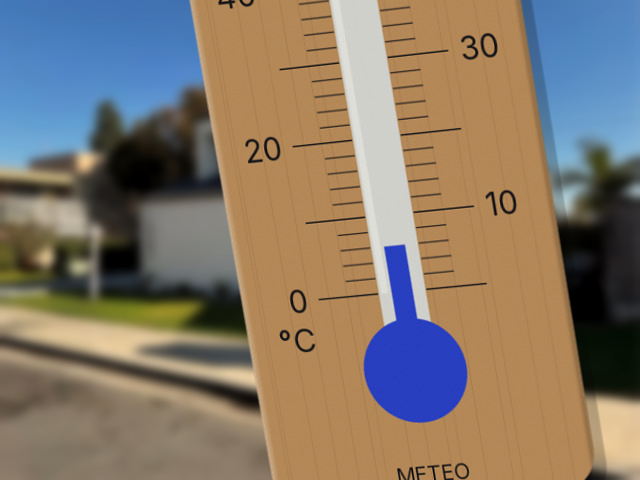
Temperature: 6 °C
